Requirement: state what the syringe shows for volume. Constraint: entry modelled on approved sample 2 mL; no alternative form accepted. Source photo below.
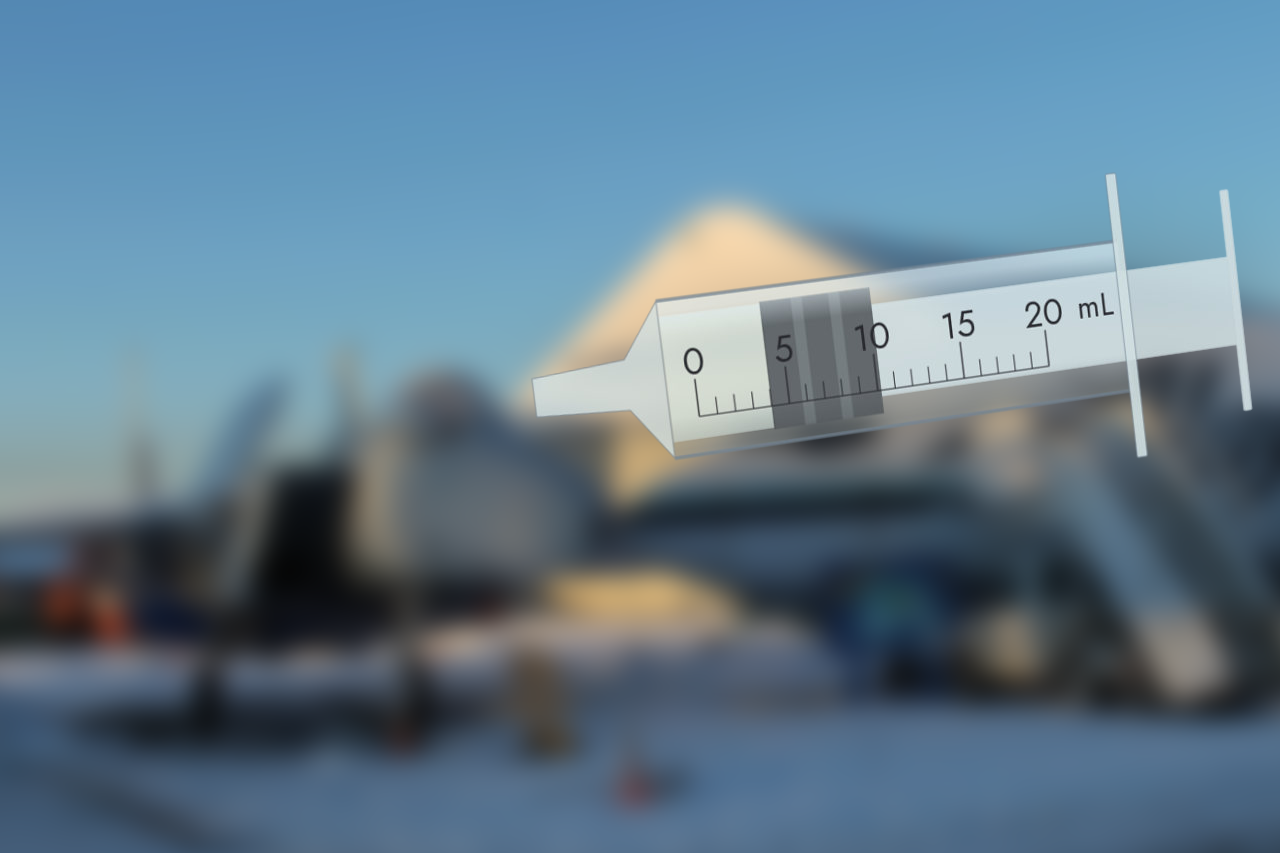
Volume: 4 mL
